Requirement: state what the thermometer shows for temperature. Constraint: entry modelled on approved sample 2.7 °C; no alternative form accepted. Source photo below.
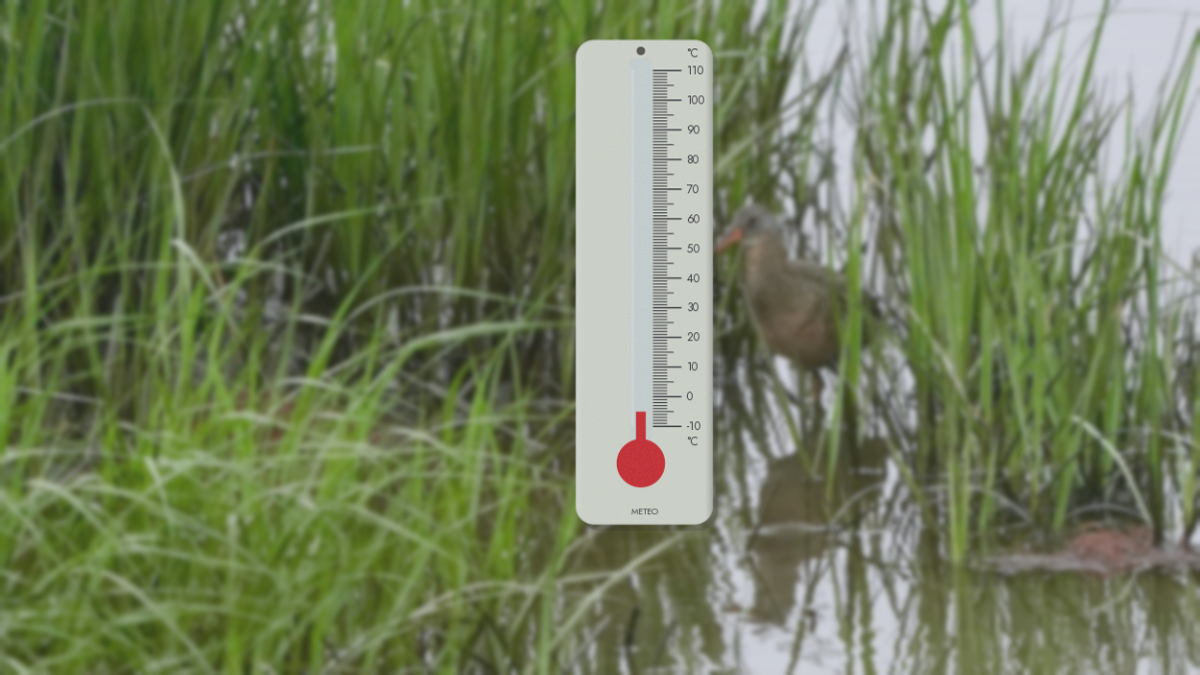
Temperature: -5 °C
